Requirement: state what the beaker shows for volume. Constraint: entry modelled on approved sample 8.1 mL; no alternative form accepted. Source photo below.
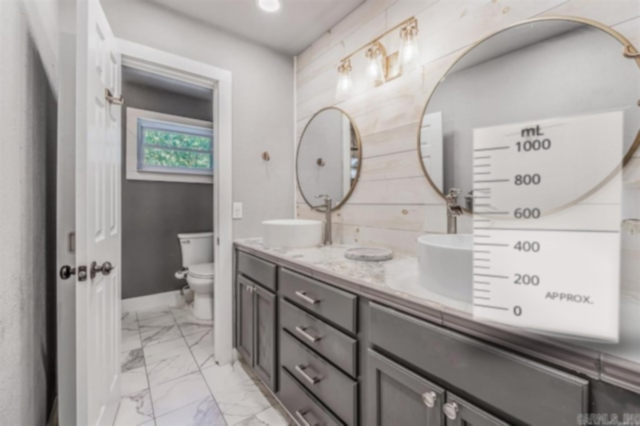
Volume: 500 mL
